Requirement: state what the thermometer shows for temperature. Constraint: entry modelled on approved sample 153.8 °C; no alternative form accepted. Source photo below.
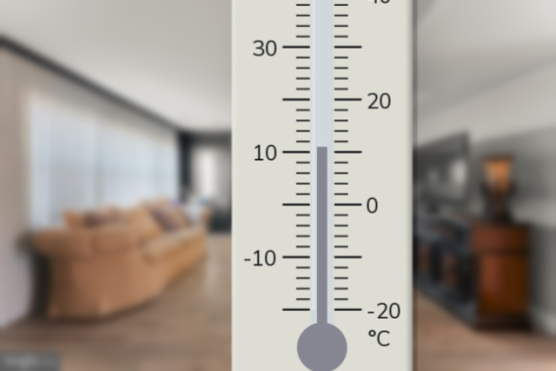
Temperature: 11 °C
